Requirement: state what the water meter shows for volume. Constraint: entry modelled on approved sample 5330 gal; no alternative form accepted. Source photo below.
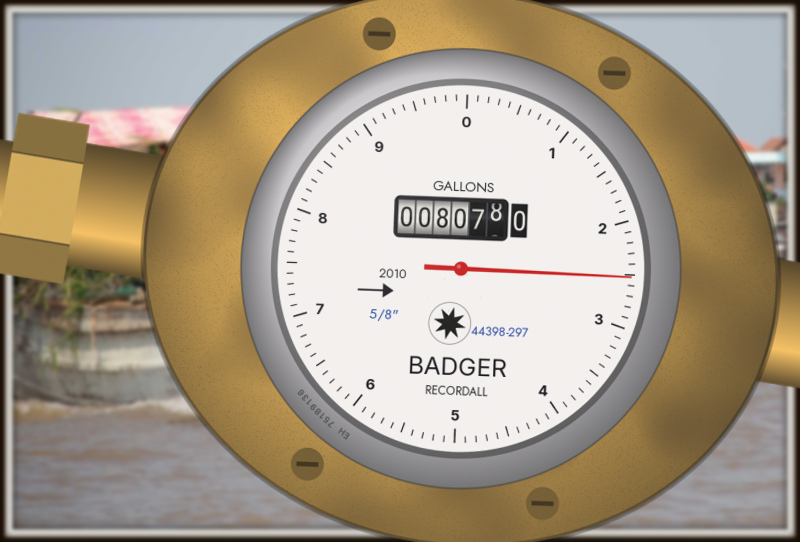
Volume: 80782.5 gal
